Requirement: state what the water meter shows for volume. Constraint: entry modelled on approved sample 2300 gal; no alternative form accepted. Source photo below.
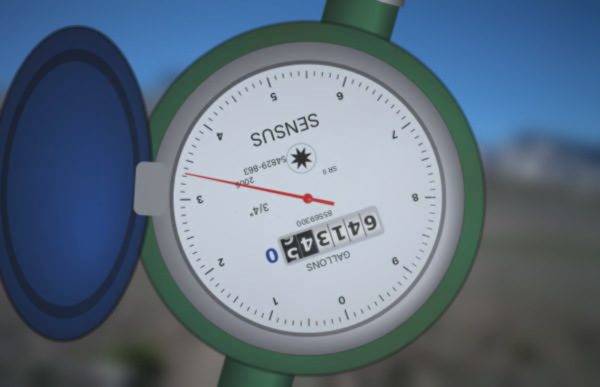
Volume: 6413453.3 gal
